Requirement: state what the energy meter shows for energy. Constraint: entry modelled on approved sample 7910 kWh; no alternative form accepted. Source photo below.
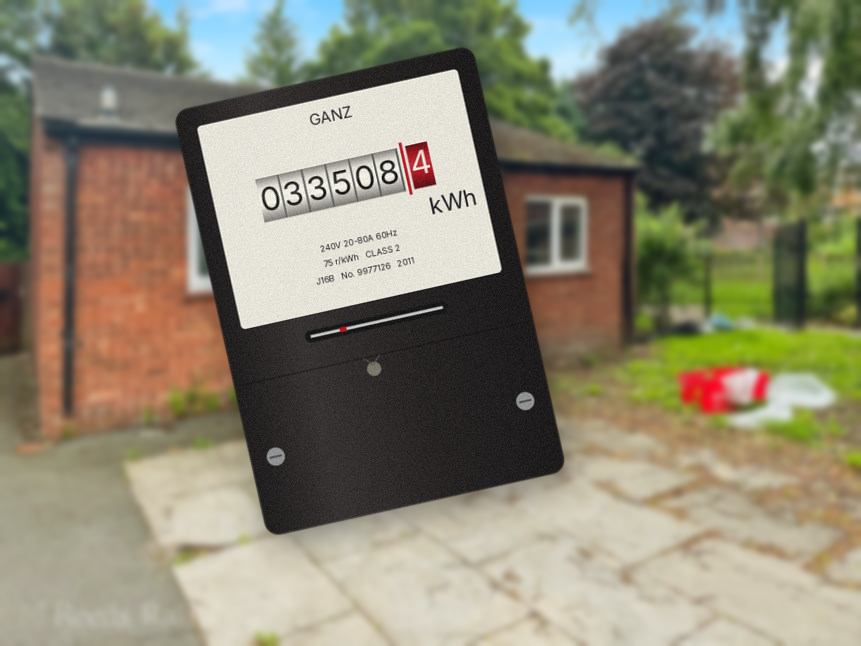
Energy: 33508.4 kWh
